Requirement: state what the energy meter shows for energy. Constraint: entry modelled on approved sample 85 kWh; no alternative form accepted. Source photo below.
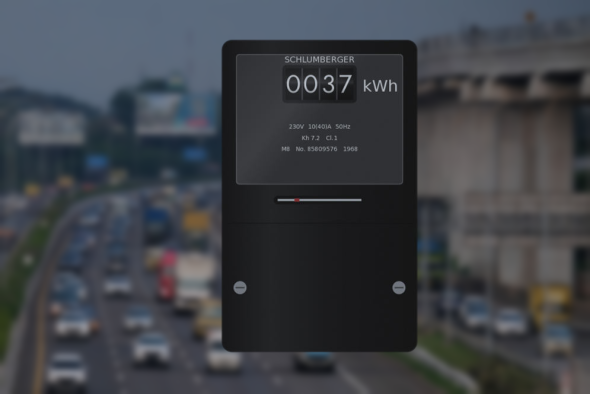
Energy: 37 kWh
